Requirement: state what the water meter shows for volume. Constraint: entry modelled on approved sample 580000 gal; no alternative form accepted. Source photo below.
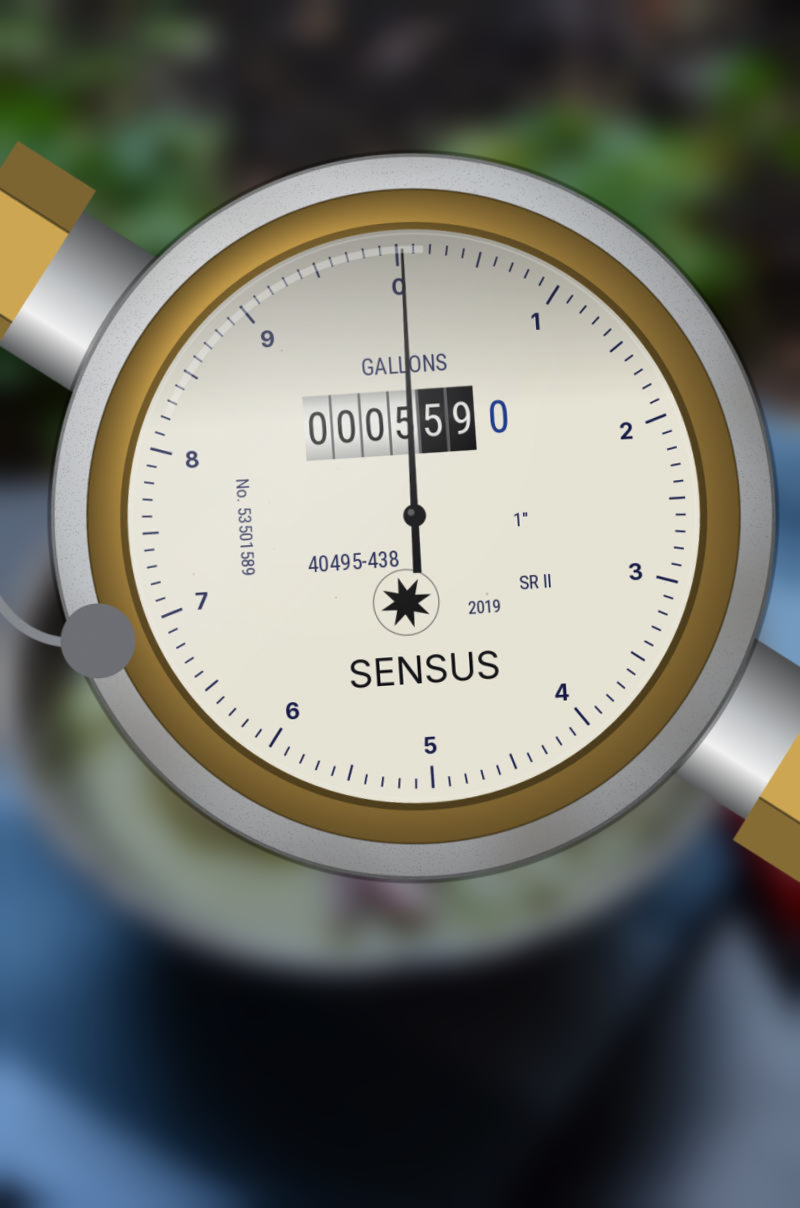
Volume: 5590.0 gal
